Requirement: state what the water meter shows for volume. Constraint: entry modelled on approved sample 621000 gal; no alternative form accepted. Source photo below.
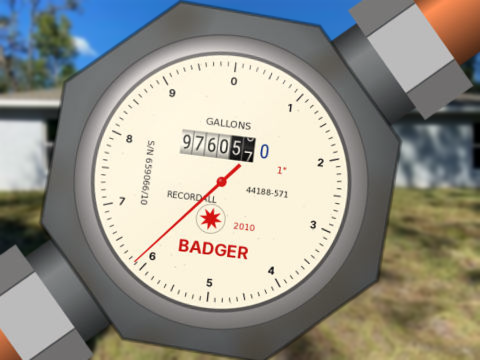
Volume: 9760566.1 gal
